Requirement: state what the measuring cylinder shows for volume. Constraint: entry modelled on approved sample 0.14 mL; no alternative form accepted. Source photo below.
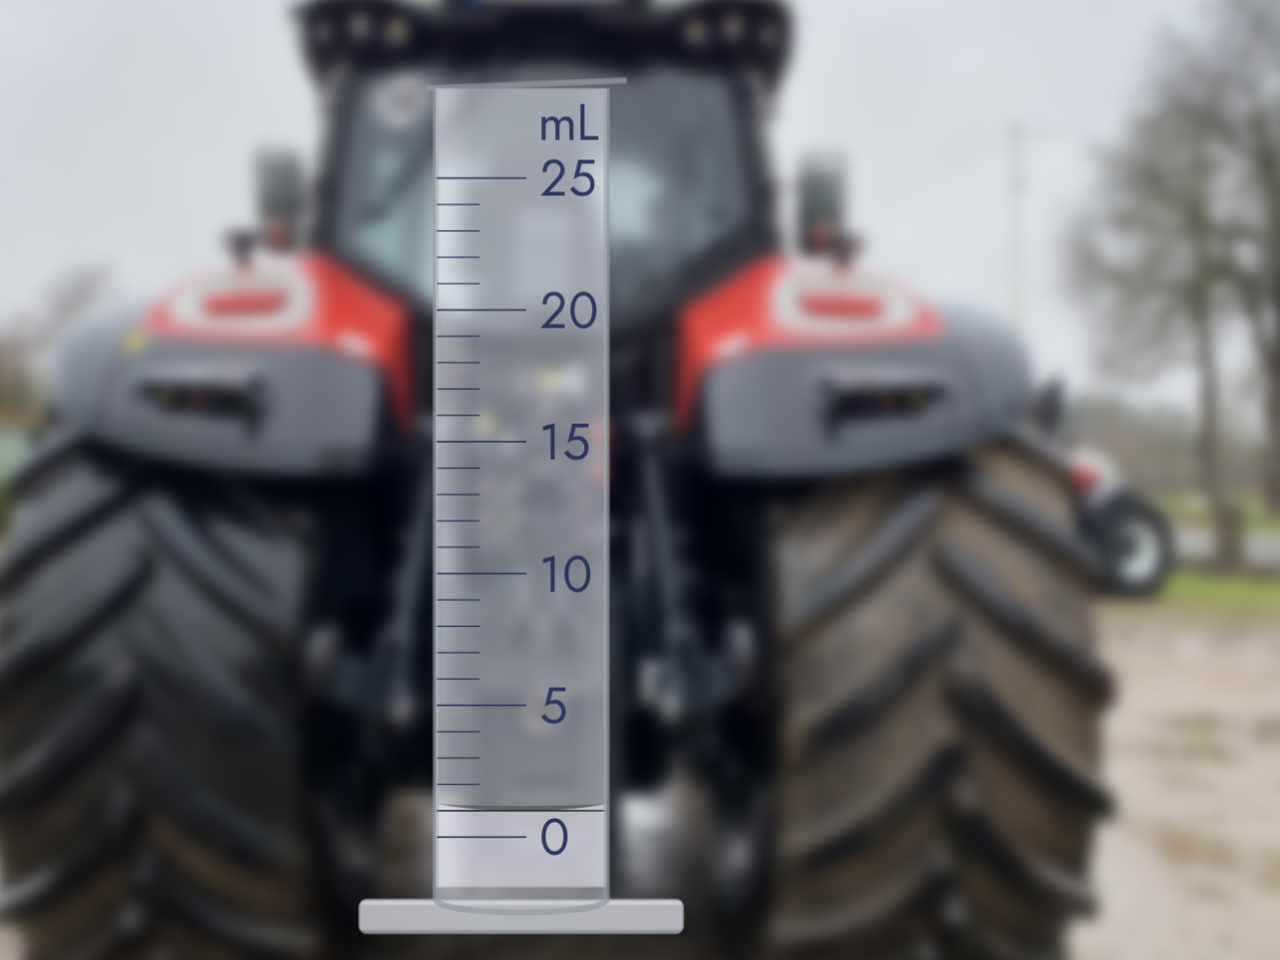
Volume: 1 mL
